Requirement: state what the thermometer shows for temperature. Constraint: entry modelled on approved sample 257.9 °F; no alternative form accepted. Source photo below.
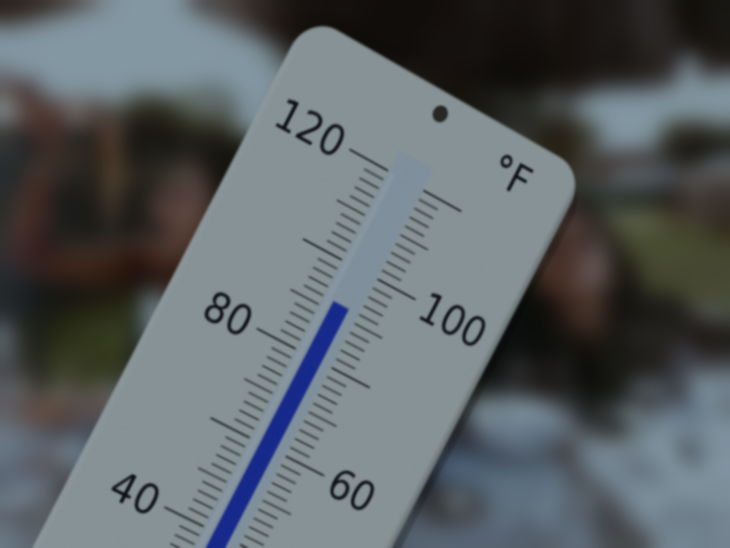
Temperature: 92 °F
